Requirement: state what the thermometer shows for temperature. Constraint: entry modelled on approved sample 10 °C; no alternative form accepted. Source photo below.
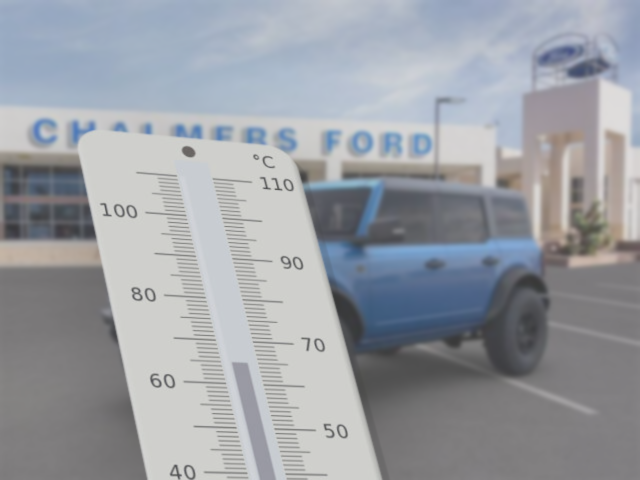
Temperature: 65 °C
